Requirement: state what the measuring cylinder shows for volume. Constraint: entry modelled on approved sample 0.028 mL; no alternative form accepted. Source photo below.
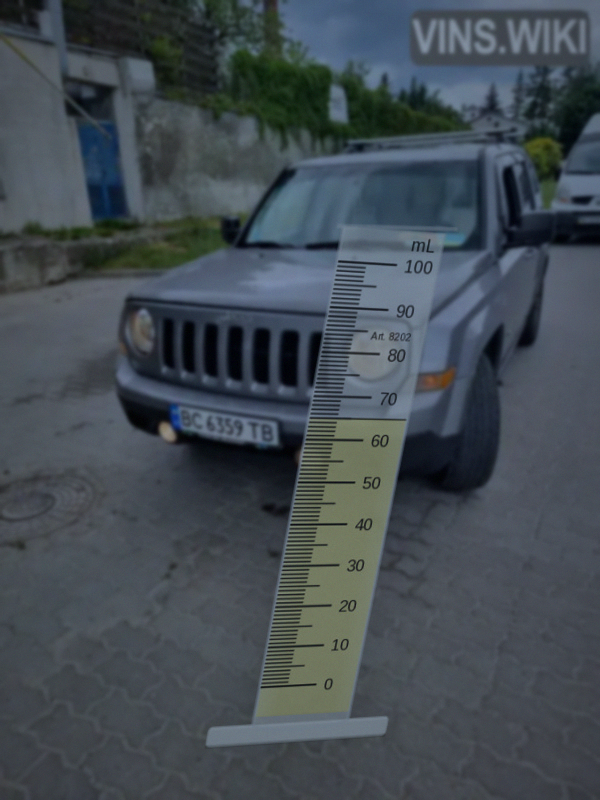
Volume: 65 mL
